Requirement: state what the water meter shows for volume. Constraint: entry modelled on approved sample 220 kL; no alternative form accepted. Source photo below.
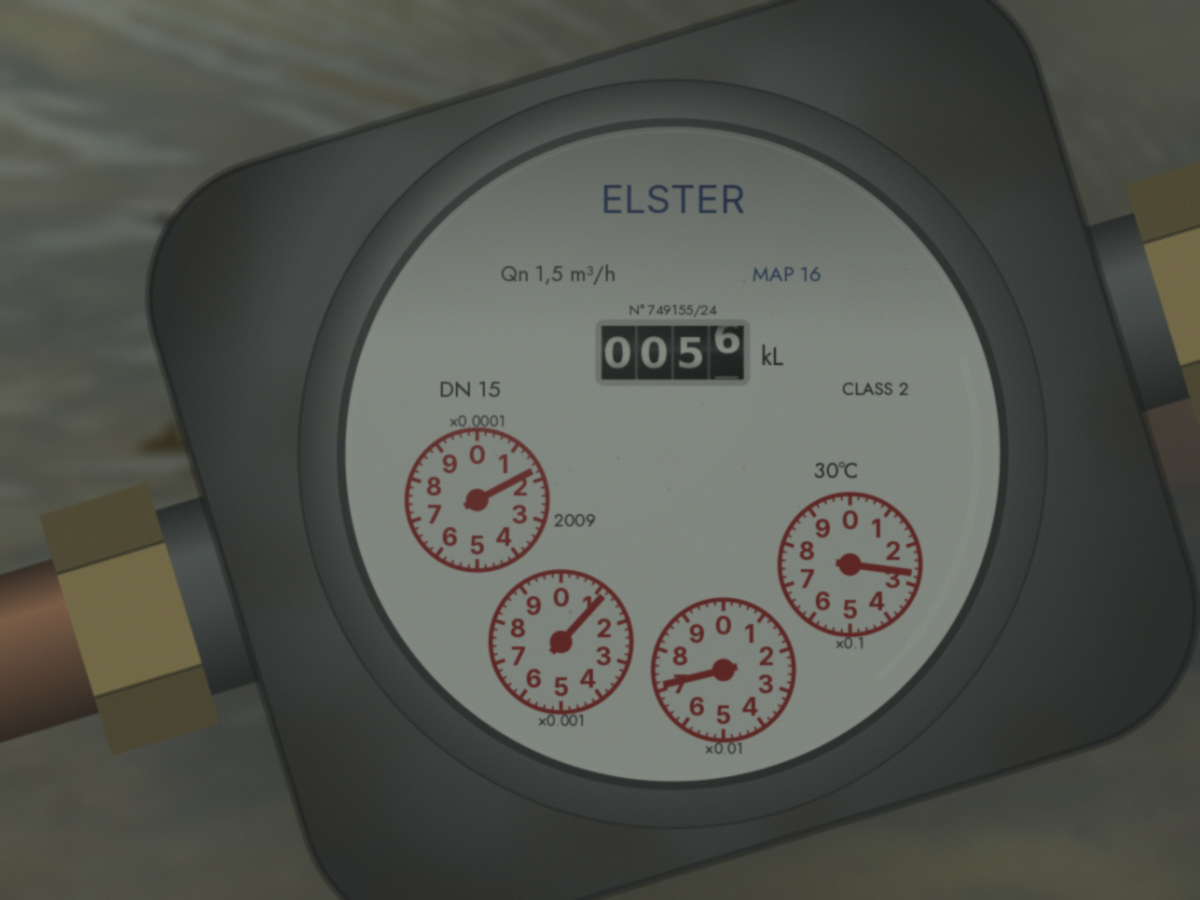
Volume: 56.2711 kL
